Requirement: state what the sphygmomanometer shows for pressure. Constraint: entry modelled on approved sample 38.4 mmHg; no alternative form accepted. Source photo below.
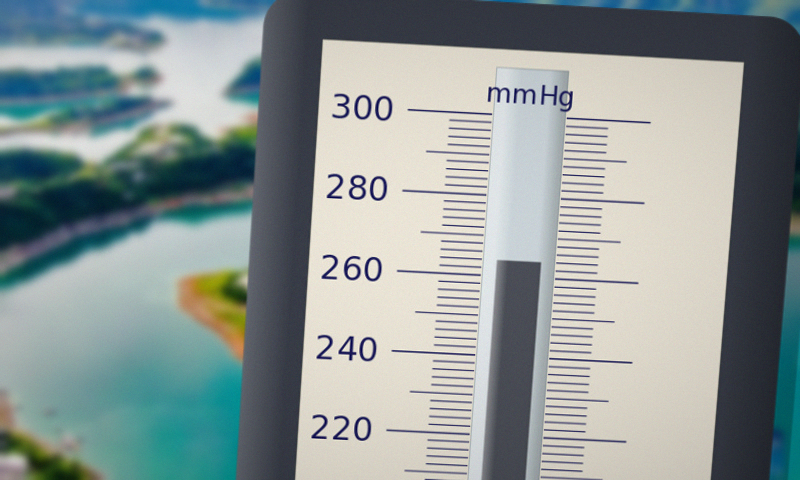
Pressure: 264 mmHg
